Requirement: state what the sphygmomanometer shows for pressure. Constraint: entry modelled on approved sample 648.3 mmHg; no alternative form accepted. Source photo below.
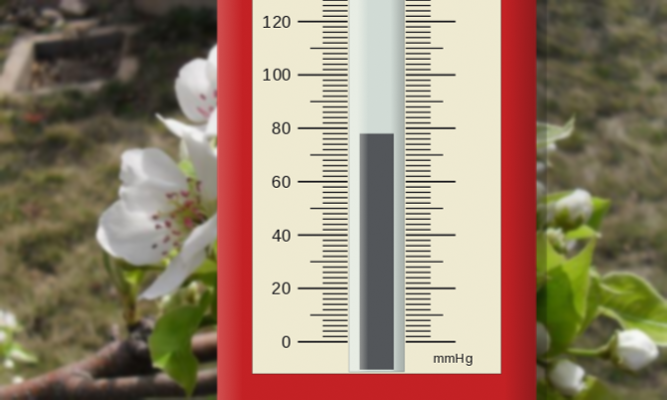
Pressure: 78 mmHg
